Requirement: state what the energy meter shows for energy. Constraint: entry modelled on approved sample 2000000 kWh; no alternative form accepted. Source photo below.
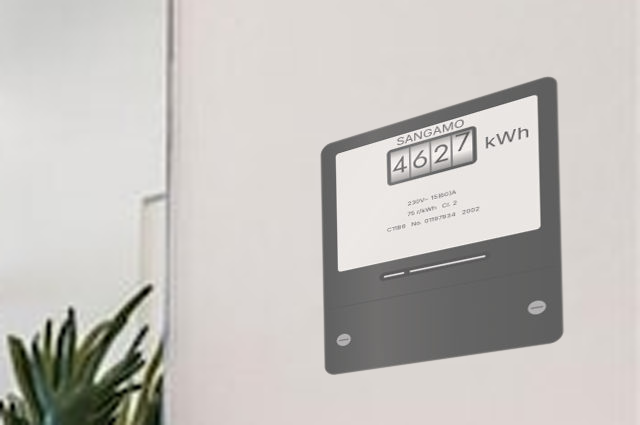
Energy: 4627 kWh
